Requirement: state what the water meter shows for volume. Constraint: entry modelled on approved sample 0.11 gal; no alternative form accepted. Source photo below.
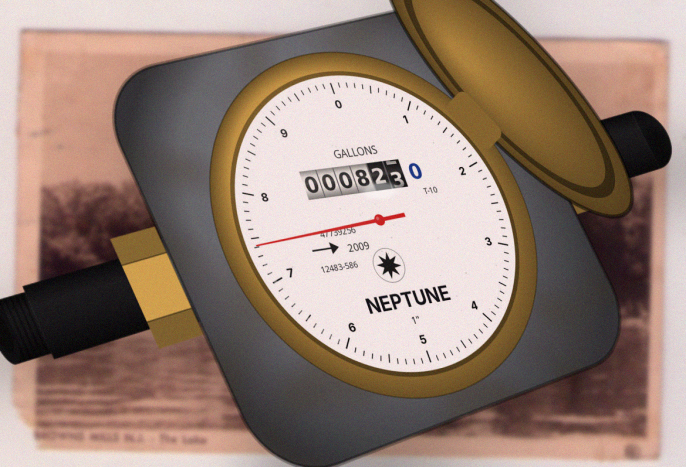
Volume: 8227.4 gal
